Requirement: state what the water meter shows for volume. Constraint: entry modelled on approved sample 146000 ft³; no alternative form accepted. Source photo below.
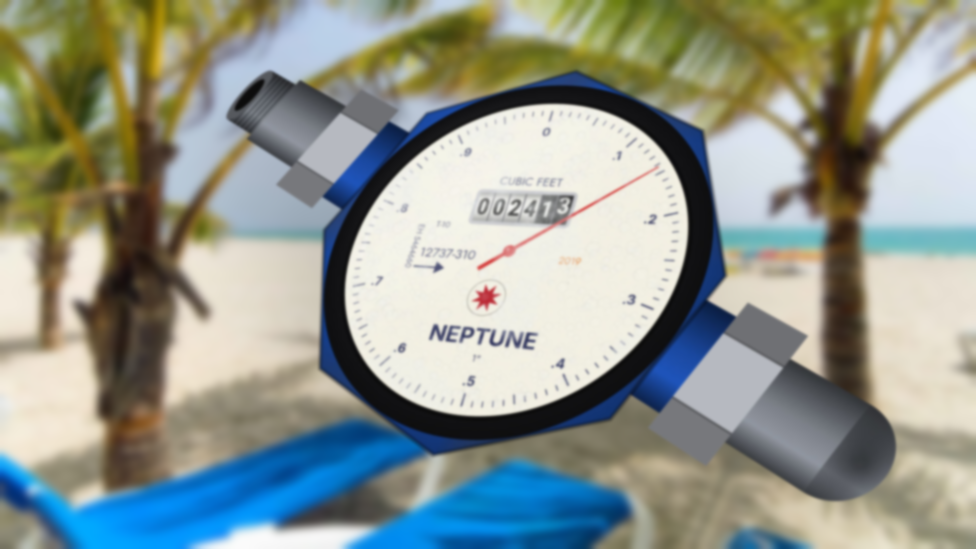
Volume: 2413.14 ft³
